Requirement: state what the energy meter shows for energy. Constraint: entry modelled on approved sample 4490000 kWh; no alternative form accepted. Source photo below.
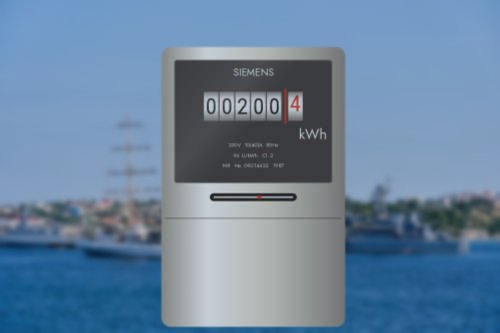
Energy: 200.4 kWh
